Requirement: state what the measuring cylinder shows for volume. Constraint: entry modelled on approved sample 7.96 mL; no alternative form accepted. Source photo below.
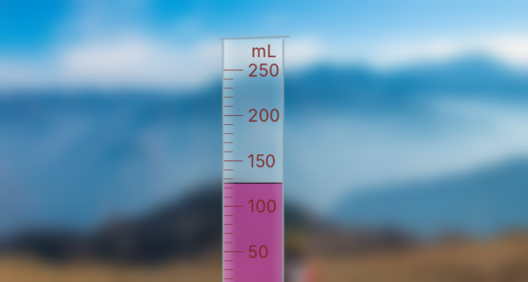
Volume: 125 mL
